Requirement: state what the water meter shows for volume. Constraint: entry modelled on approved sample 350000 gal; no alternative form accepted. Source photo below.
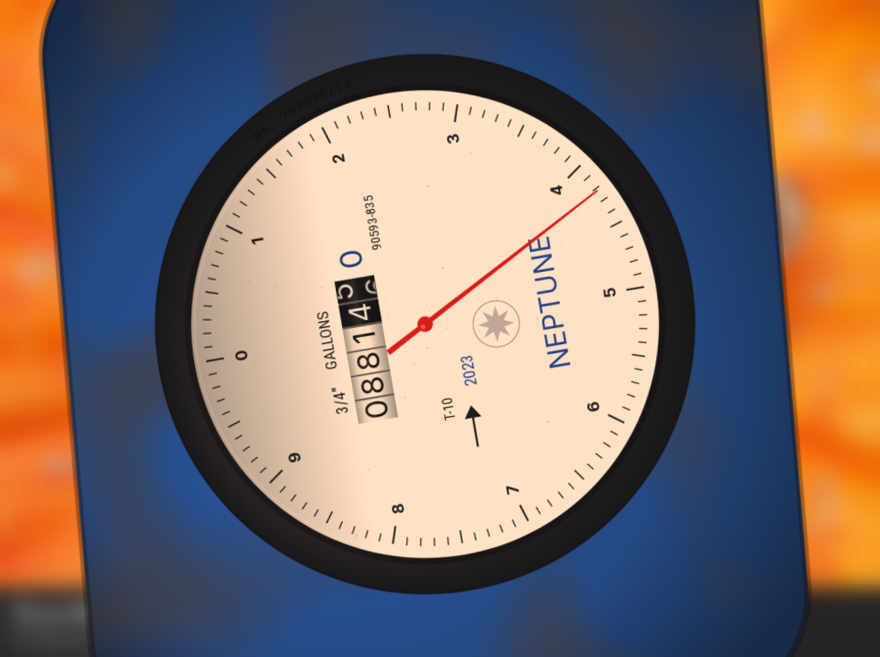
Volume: 881454.2 gal
